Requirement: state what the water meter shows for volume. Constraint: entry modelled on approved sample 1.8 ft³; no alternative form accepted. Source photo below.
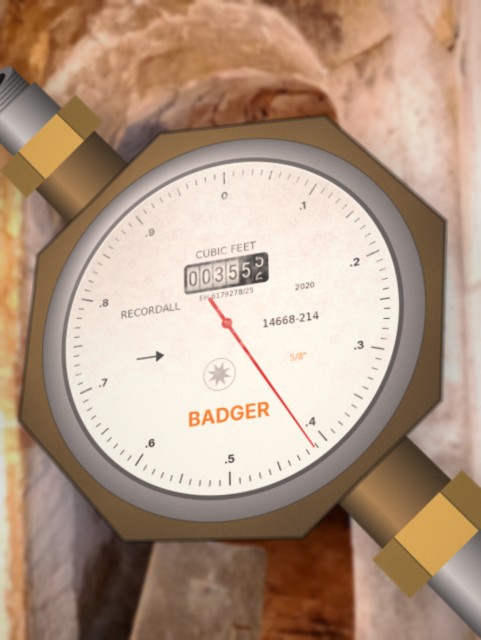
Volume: 3555.41 ft³
